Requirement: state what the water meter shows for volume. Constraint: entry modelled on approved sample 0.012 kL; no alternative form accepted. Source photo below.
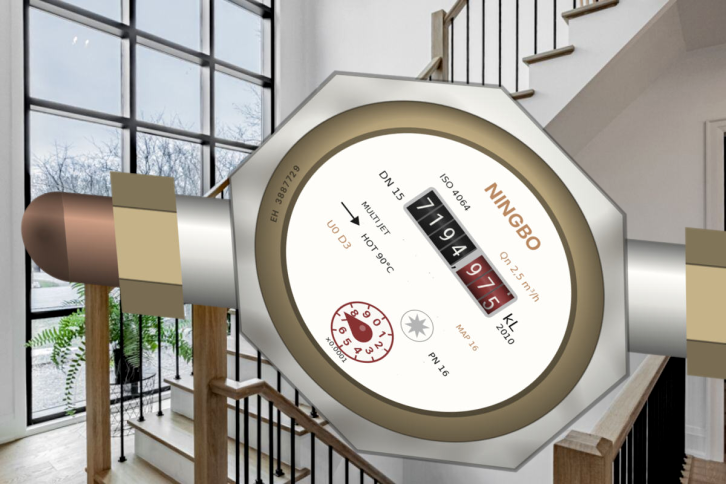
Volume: 7194.9747 kL
